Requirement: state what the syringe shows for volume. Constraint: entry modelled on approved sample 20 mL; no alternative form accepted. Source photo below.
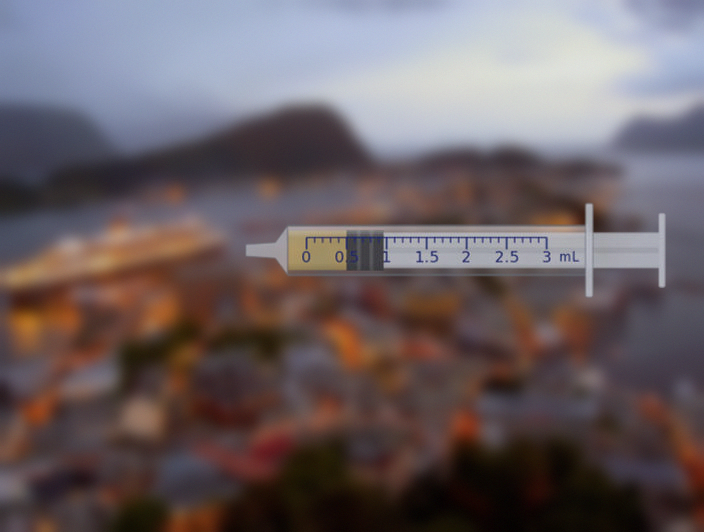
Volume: 0.5 mL
